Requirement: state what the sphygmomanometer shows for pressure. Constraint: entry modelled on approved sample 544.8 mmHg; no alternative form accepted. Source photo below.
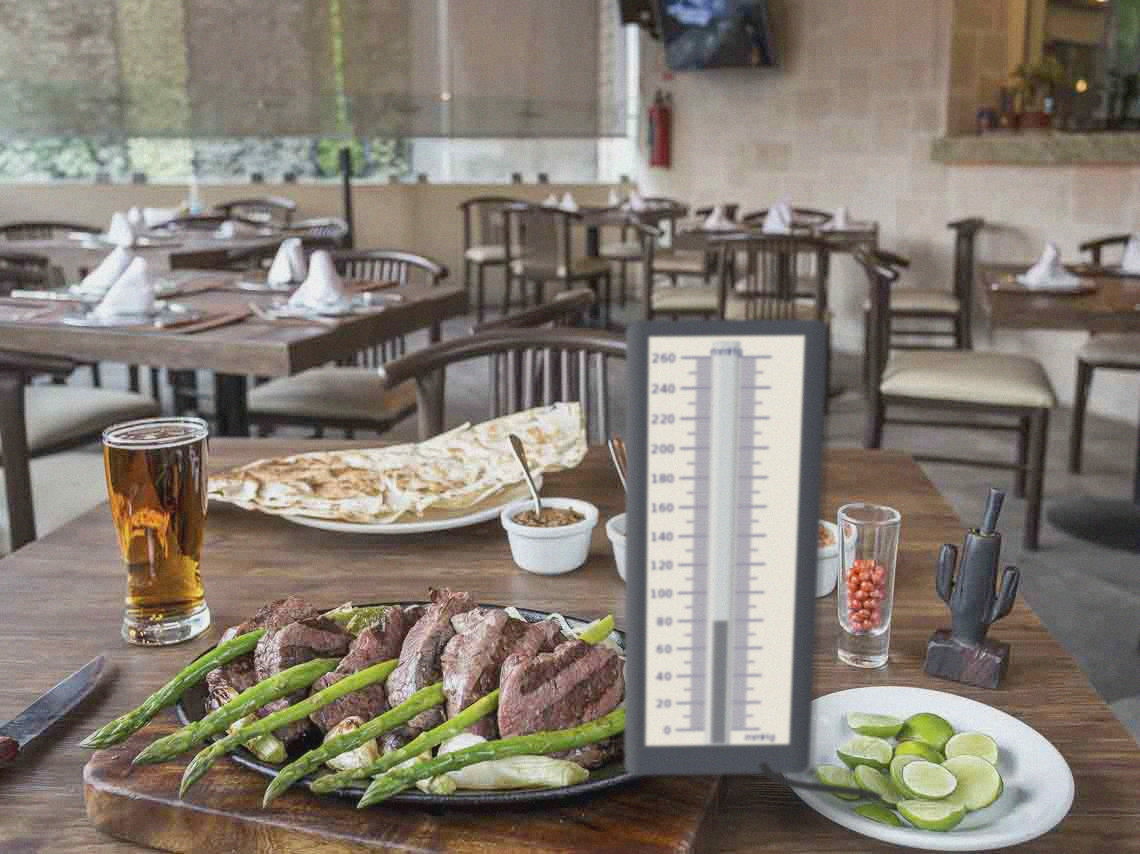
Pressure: 80 mmHg
